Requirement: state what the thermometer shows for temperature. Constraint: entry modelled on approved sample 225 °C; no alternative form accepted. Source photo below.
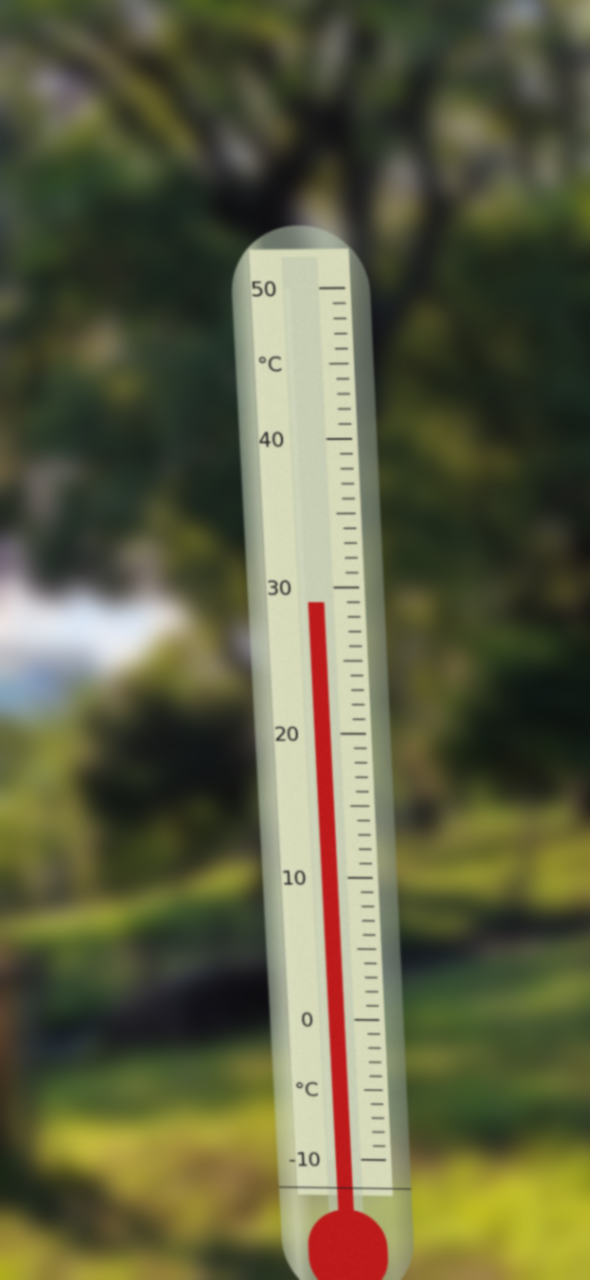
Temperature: 29 °C
